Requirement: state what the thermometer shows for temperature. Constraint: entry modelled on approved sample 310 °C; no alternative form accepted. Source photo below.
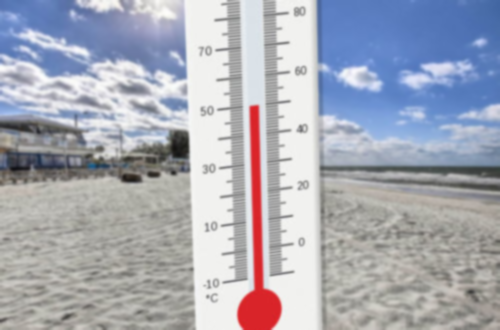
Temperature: 50 °C
